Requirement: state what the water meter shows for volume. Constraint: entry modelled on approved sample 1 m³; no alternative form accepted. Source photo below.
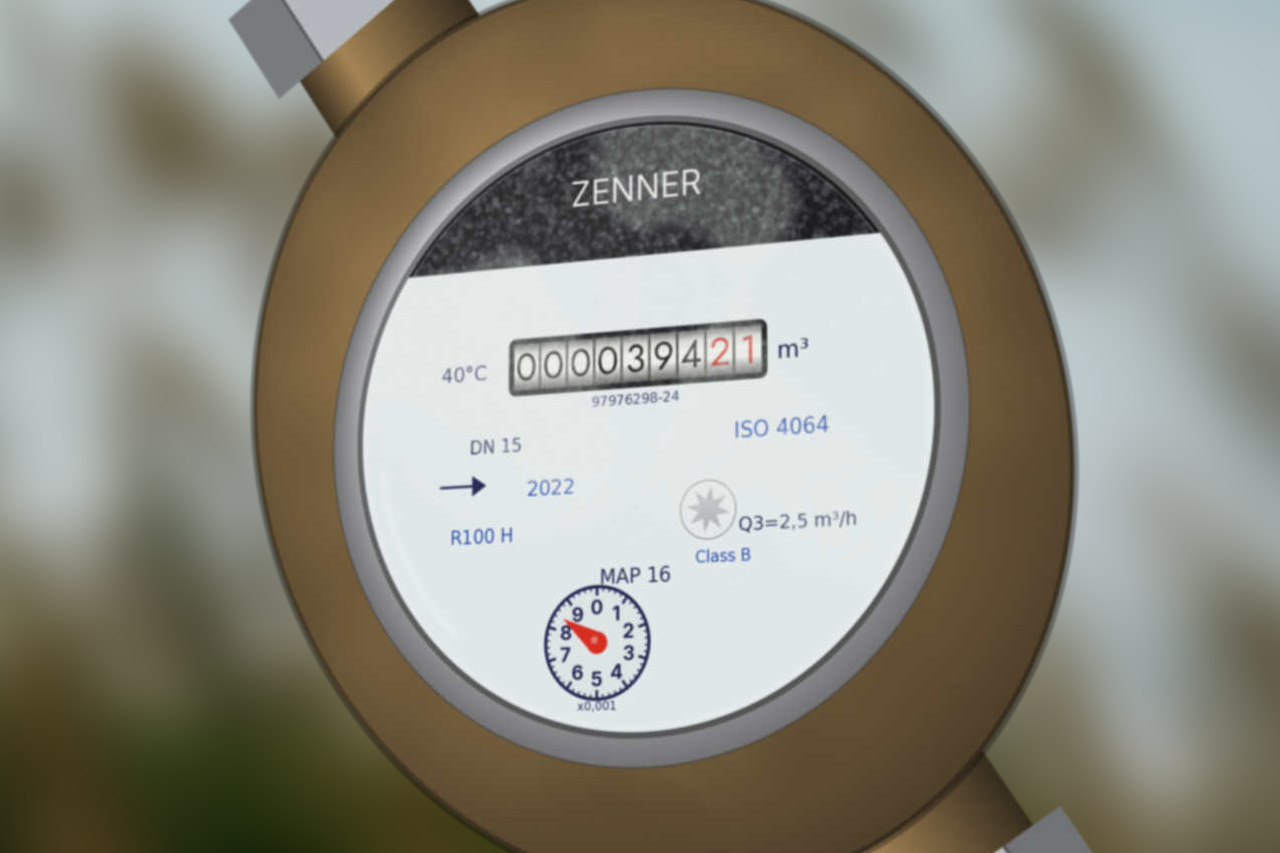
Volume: 394.218 m³
